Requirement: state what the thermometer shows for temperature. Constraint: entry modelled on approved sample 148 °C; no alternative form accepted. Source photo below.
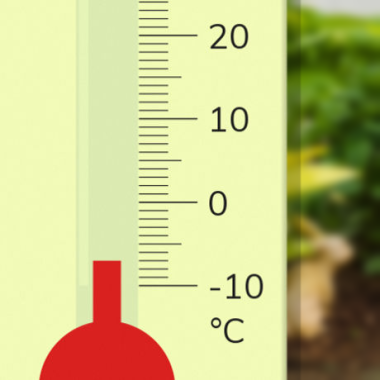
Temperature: -7 °C
